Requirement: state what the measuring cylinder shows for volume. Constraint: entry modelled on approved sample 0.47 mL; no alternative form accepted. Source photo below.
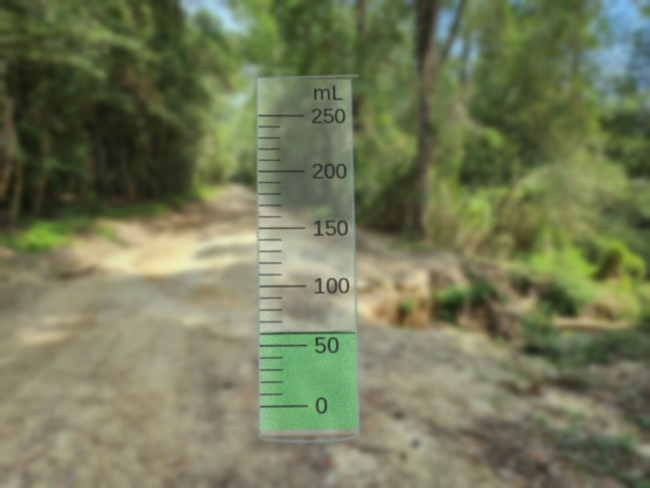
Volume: 60 mL
